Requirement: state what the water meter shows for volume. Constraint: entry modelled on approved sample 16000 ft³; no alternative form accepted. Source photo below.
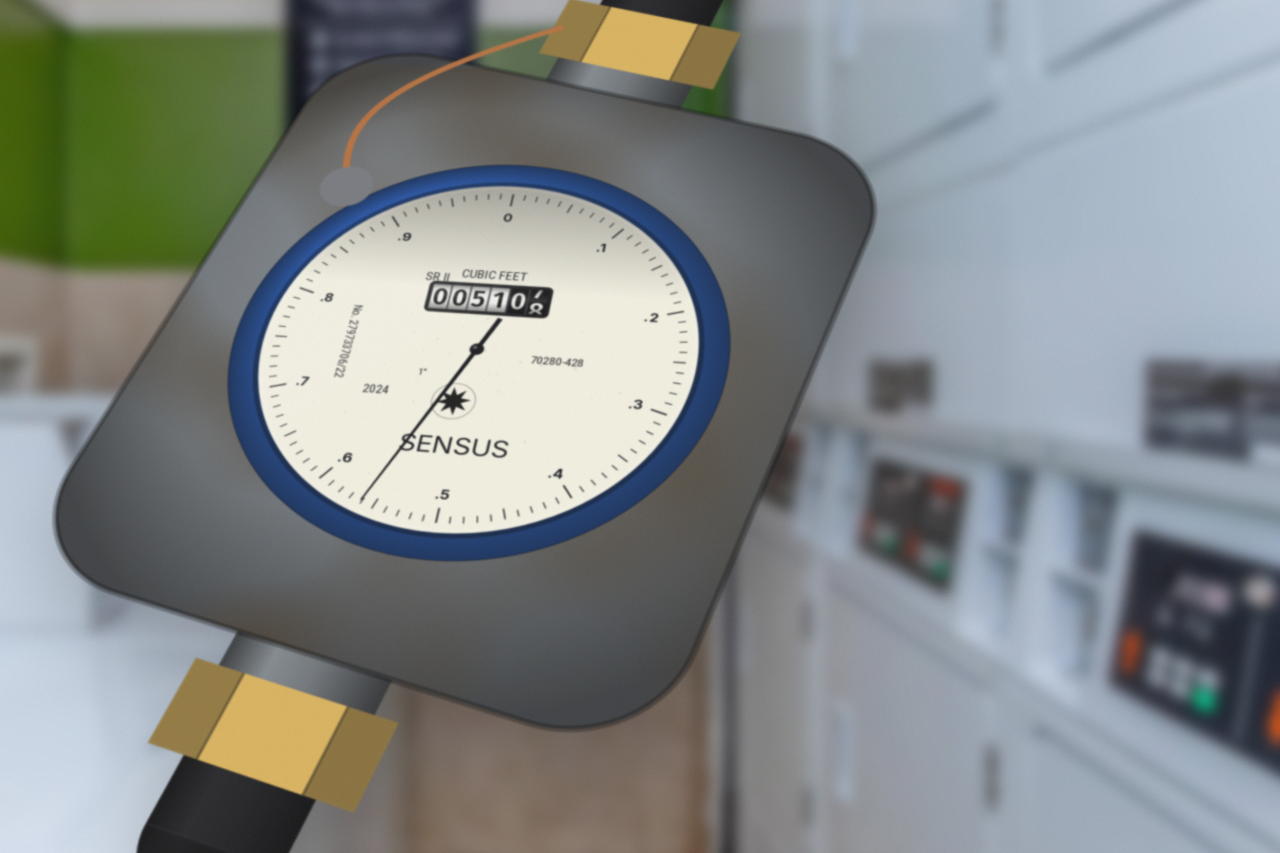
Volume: 5107.56 ft³
